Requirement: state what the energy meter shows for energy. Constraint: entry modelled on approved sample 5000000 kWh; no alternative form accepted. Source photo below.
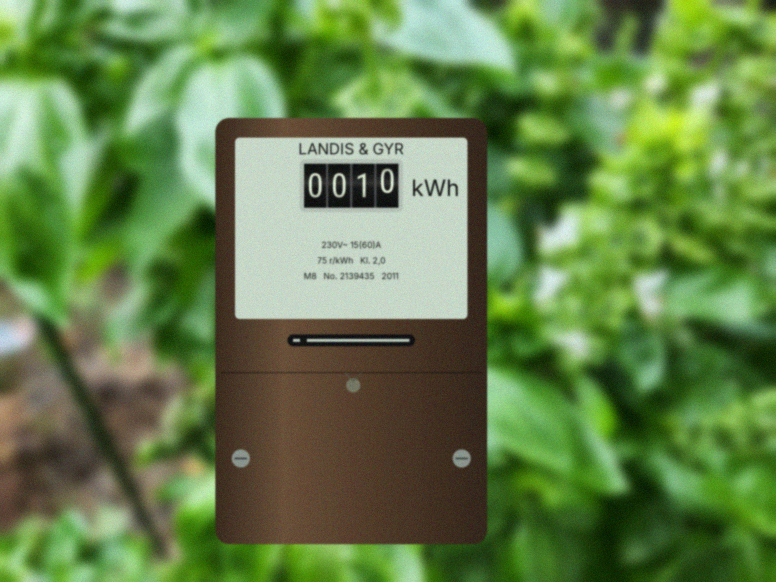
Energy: 10 kWh
